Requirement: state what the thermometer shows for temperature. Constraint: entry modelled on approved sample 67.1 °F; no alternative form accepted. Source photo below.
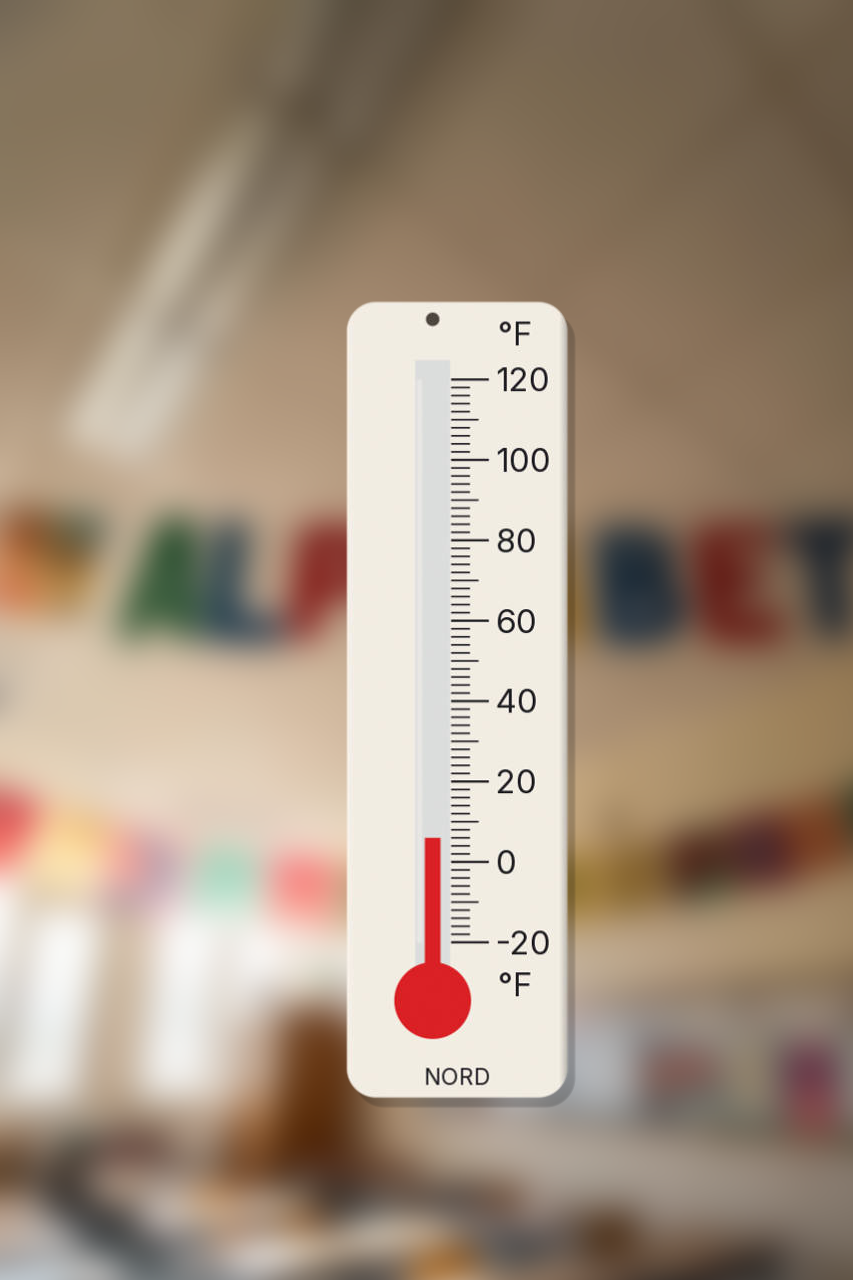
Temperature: 6 °F
